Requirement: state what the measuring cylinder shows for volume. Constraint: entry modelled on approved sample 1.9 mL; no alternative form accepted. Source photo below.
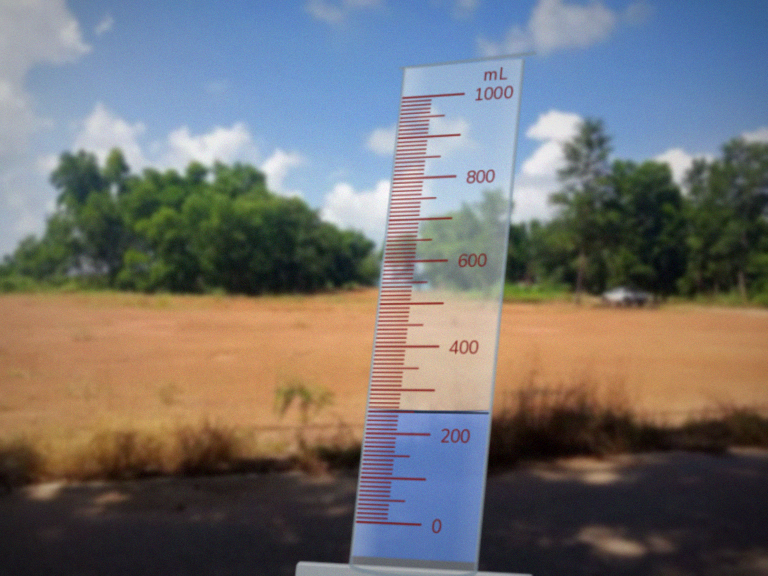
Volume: 250 mL
